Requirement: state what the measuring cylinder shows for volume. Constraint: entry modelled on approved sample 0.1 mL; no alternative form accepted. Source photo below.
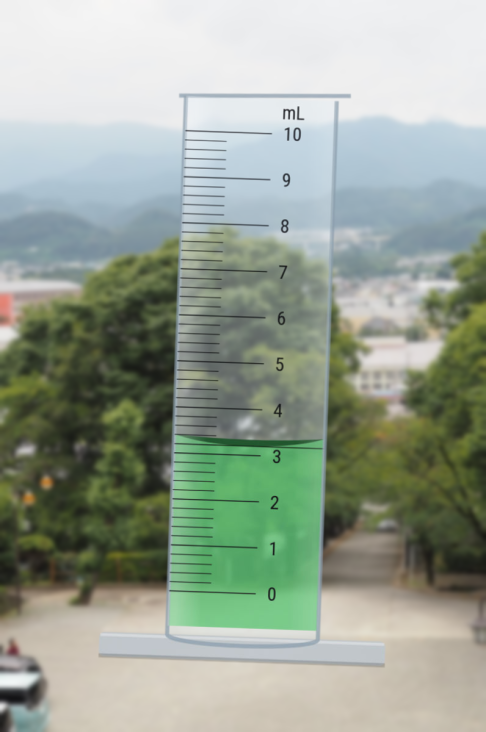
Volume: 3.2 mL
